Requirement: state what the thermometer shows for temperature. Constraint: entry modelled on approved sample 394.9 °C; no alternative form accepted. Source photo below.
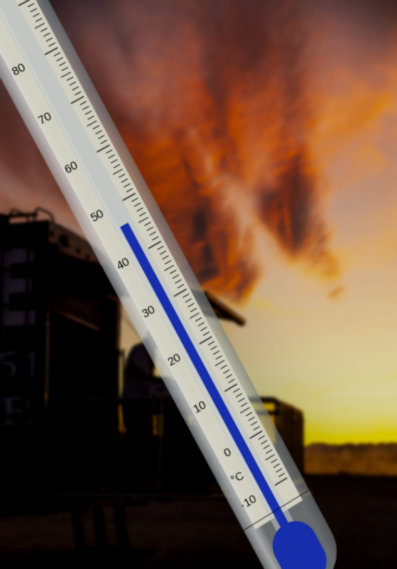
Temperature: 46 °C
